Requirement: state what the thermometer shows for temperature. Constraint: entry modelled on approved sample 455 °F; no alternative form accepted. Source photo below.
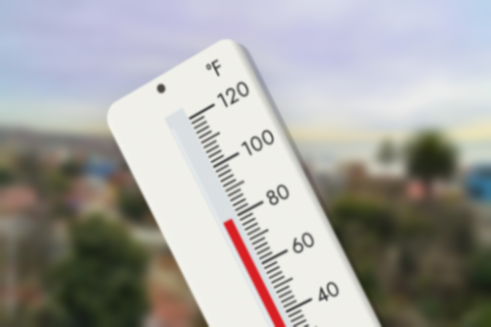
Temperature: 80 °F
